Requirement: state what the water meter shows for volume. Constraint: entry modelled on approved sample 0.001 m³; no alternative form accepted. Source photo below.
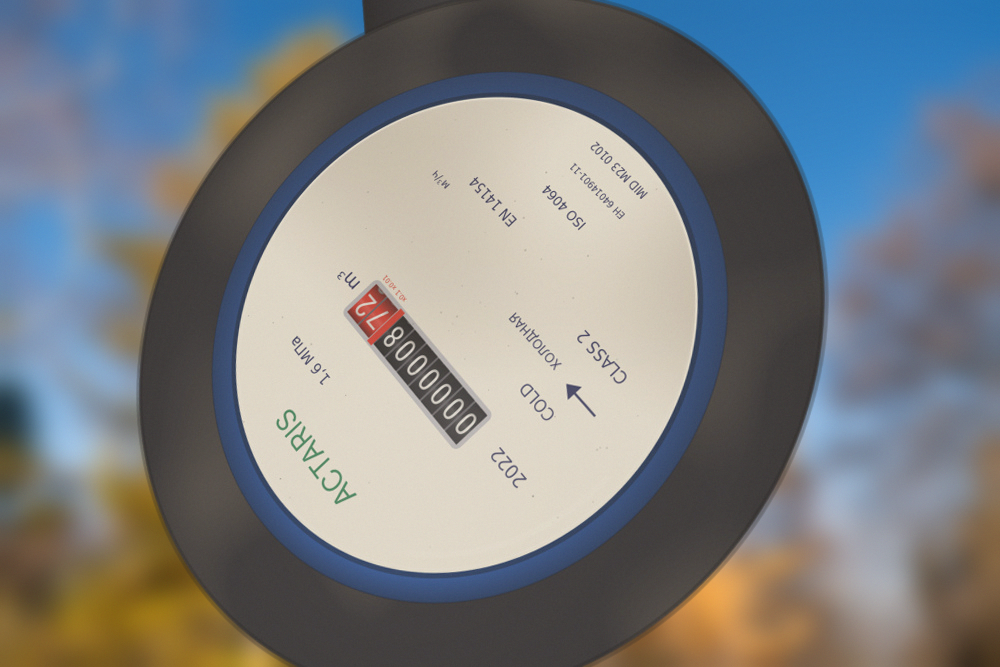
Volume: 8.72 m³
